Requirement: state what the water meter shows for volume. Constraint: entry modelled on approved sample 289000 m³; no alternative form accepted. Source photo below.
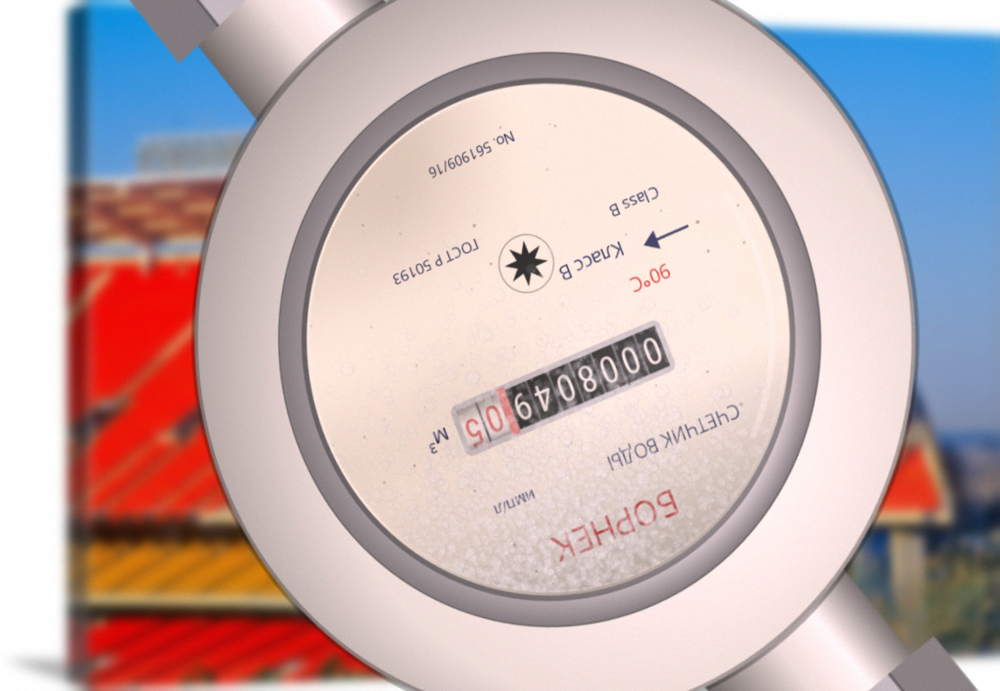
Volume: 8049.05 m³
